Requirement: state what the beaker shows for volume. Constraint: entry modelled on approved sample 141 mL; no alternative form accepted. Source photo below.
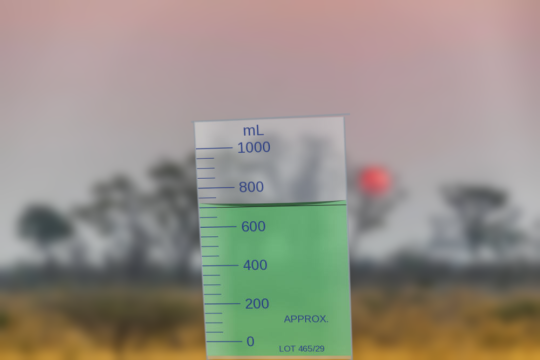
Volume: 700 mL
